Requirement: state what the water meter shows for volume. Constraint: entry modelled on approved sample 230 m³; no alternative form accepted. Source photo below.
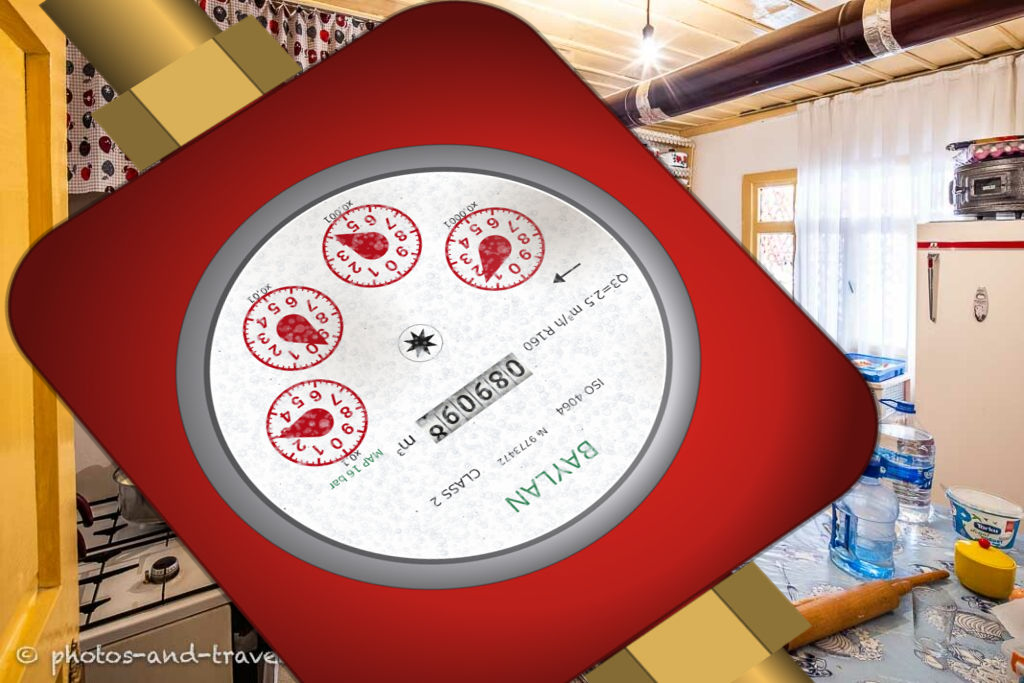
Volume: 89098.2941 m³
